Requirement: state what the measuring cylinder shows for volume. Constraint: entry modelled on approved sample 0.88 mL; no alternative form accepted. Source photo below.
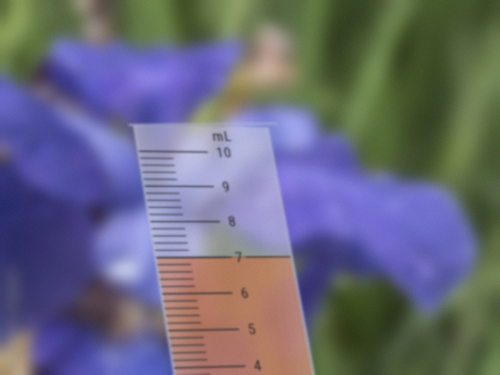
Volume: 7 mL
